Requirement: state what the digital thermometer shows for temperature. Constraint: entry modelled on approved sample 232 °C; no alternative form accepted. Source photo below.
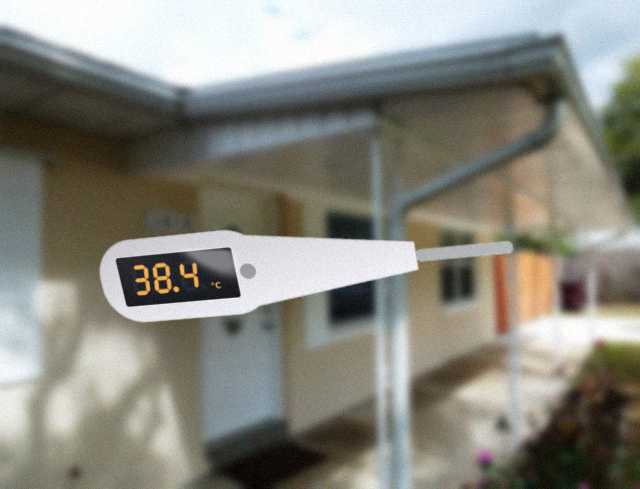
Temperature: 38.4 °C
